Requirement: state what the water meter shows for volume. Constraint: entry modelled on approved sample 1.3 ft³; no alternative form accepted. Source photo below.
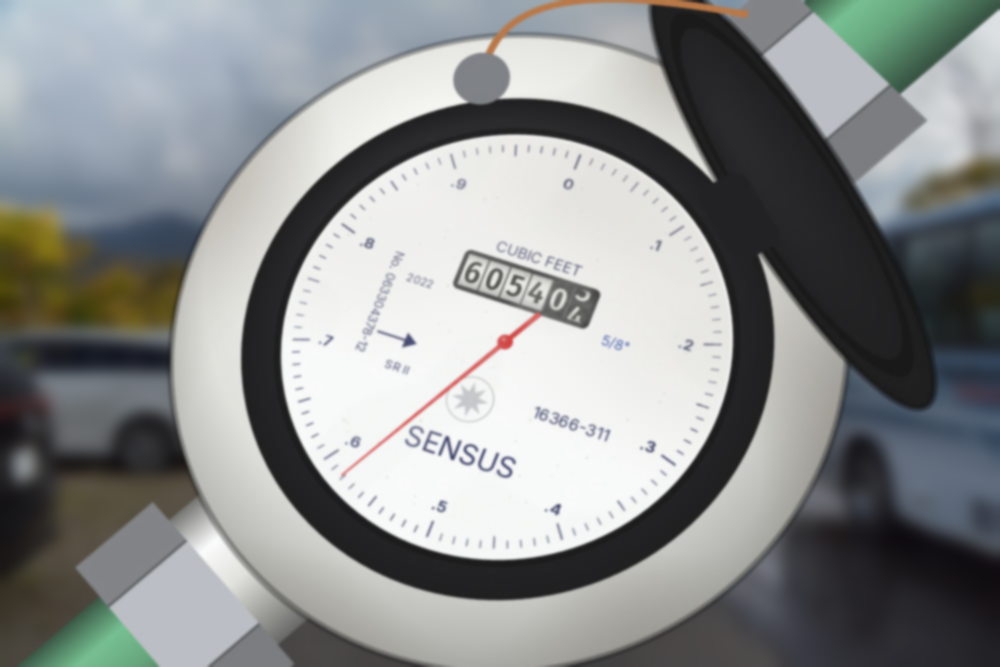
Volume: 605403.58 ft³
